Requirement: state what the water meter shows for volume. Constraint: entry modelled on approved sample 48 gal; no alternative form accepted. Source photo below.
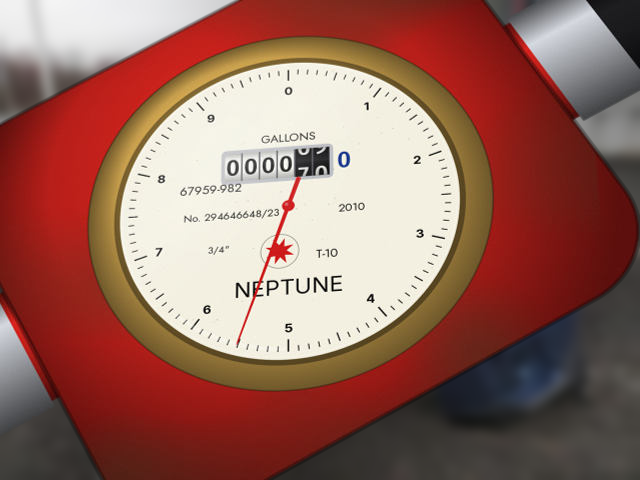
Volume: 695.5 gal
